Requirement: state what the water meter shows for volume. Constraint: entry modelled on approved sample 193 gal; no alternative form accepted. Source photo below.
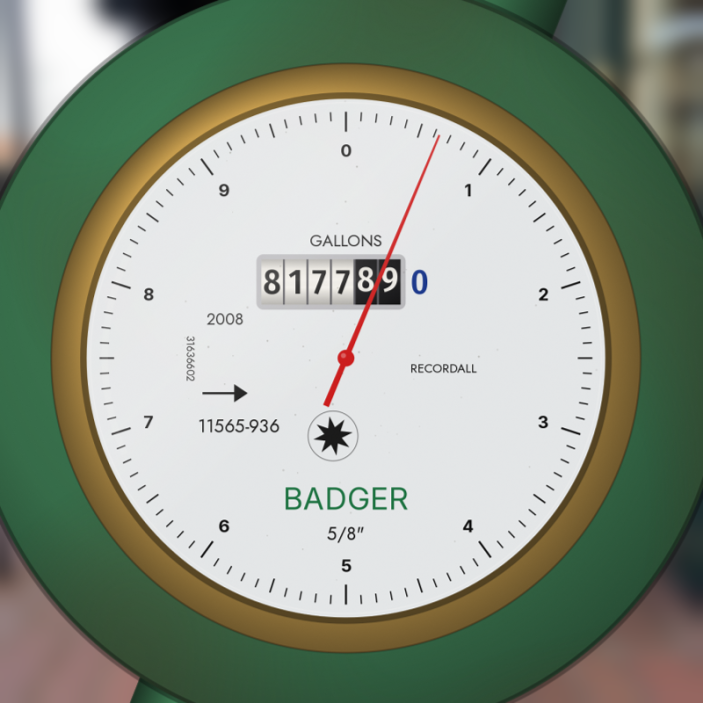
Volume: 8177890.6 gal
